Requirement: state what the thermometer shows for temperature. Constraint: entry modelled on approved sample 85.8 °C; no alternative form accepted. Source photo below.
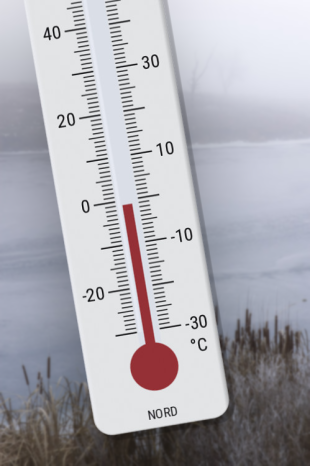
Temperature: -1 °C
